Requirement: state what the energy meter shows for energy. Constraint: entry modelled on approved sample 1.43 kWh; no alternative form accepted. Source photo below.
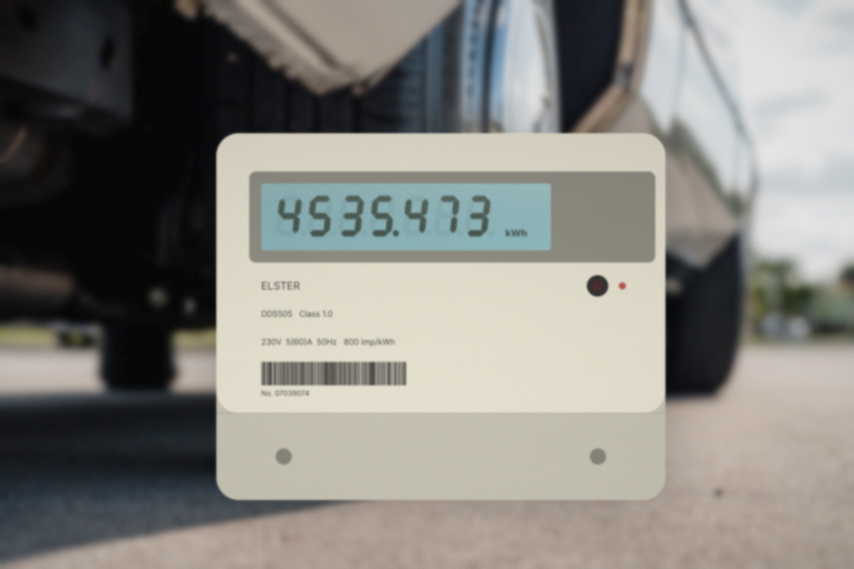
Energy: 4535.473 kWh
